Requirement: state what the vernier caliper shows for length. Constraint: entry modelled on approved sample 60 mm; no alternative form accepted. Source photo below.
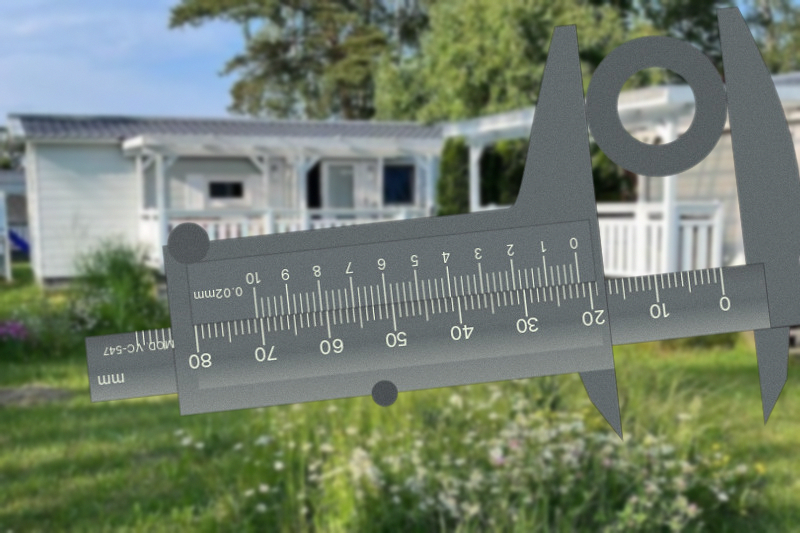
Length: 21.6 mm
